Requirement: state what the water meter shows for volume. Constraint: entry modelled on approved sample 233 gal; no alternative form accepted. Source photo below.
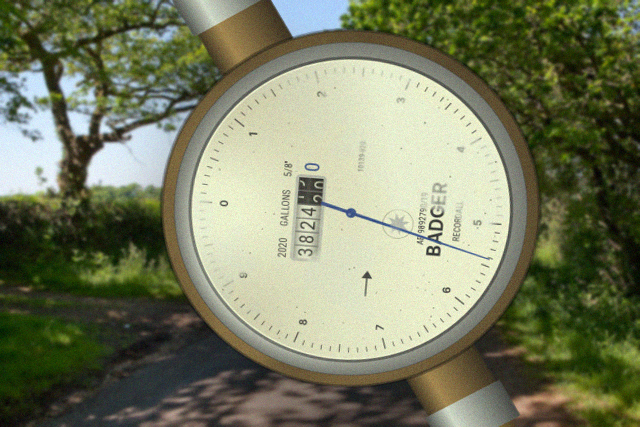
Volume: 3824195.4 gal
